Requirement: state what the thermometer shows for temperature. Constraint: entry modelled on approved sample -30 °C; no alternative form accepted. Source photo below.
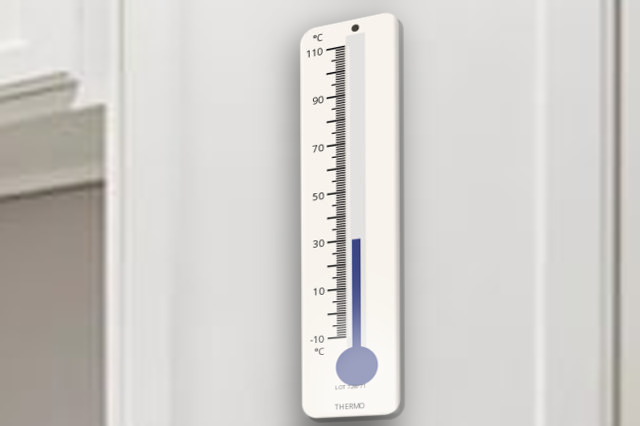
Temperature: 30 °C
